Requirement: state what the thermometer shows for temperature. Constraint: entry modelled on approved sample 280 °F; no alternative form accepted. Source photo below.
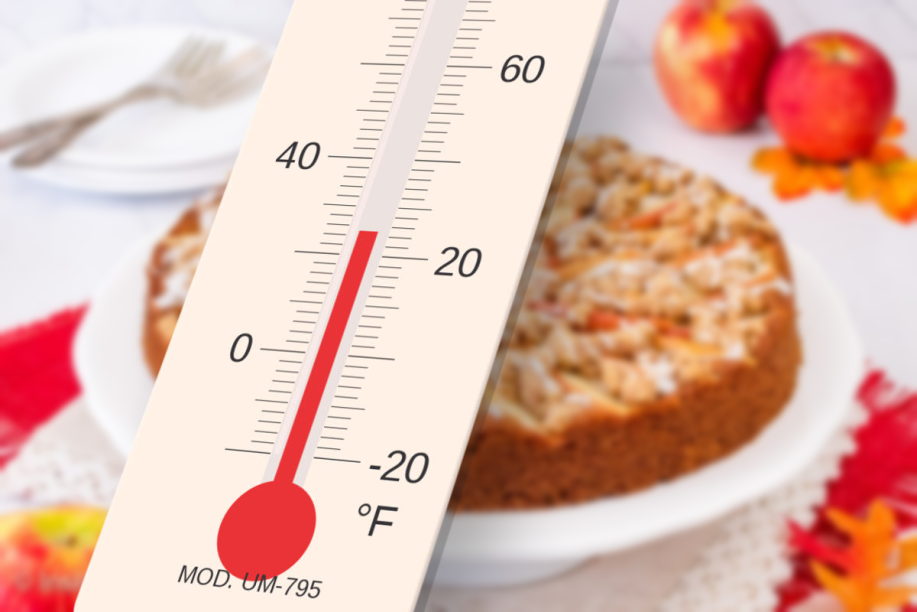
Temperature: 25 °F
